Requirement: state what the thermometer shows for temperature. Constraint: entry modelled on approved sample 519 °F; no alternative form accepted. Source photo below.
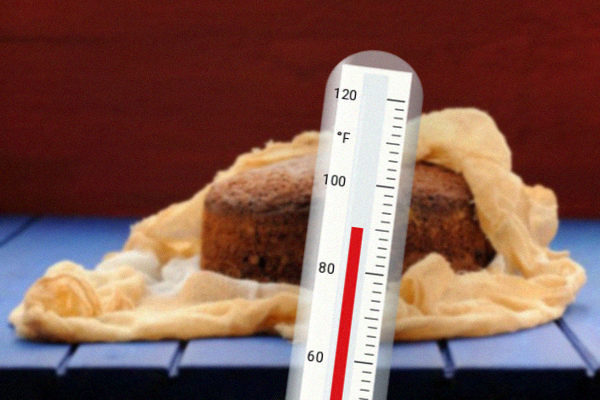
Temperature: 90 °F
